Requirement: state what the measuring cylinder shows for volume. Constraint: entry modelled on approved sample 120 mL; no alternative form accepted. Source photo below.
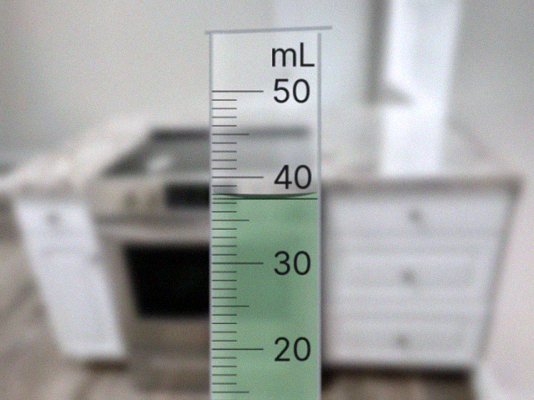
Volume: 37.5 mL
